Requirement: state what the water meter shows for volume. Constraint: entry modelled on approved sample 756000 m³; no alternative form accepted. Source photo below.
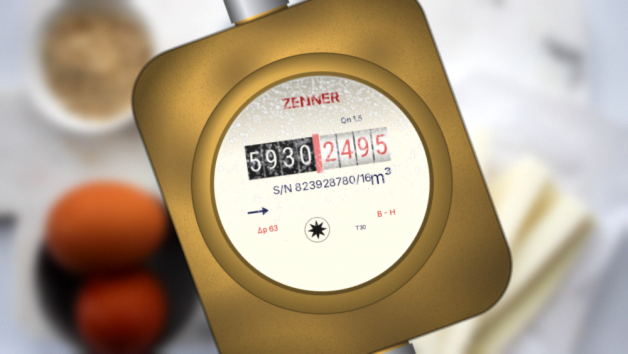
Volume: 5930.2495 m³
